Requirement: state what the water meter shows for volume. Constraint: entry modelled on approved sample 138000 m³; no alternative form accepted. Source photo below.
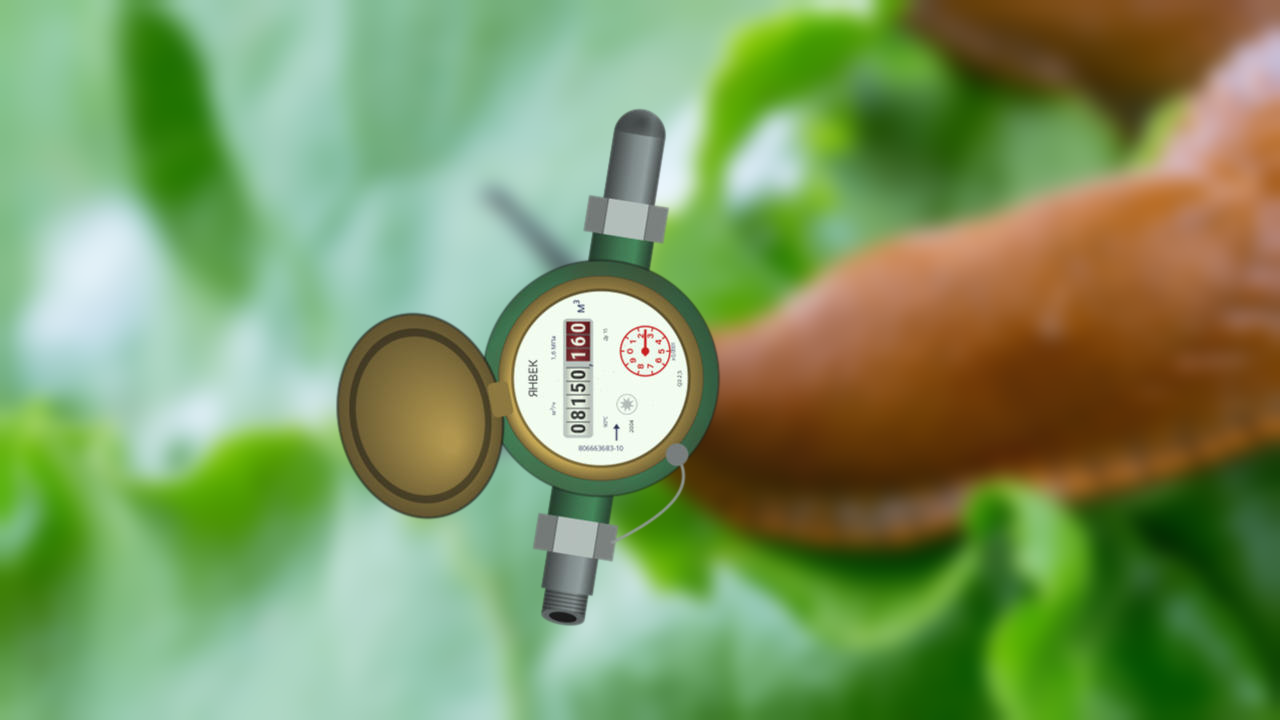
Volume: 8150.1602 m³
